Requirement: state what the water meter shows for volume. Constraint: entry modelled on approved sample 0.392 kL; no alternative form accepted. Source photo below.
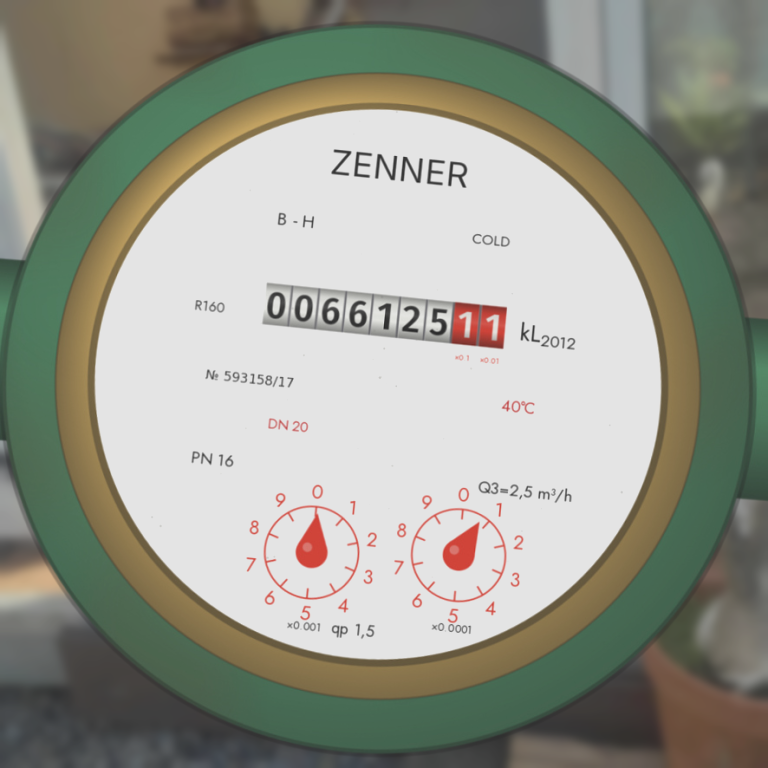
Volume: 66125.1100 kL
